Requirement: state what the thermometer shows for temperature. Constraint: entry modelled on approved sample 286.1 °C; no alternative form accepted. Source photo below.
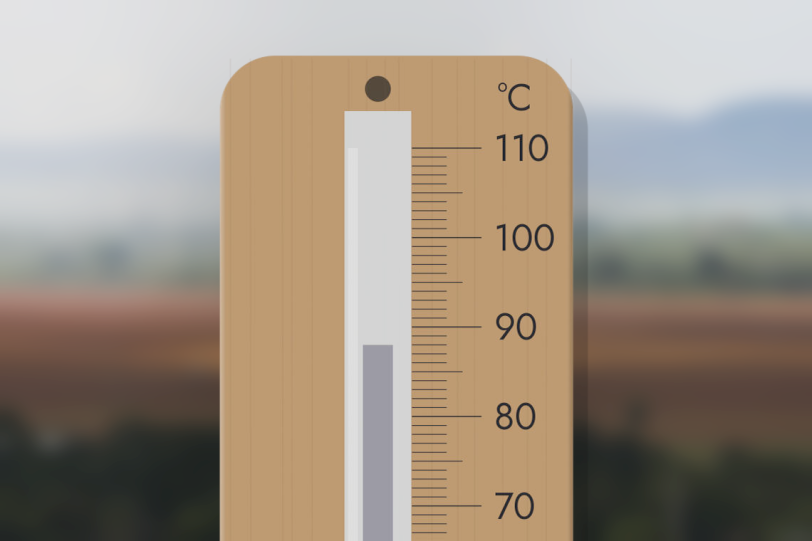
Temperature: 88 °C
